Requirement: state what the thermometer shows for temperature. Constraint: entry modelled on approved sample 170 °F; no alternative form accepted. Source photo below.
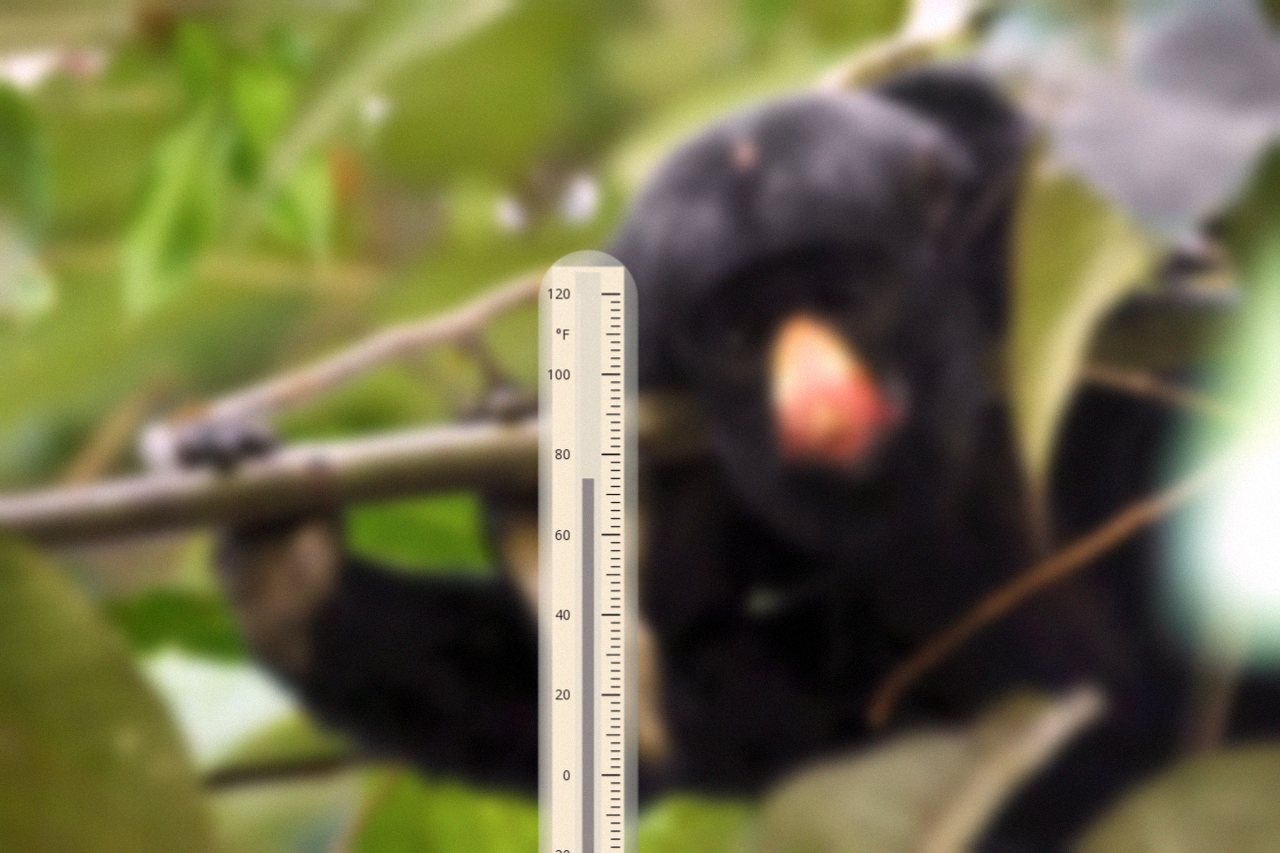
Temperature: 74 °F
